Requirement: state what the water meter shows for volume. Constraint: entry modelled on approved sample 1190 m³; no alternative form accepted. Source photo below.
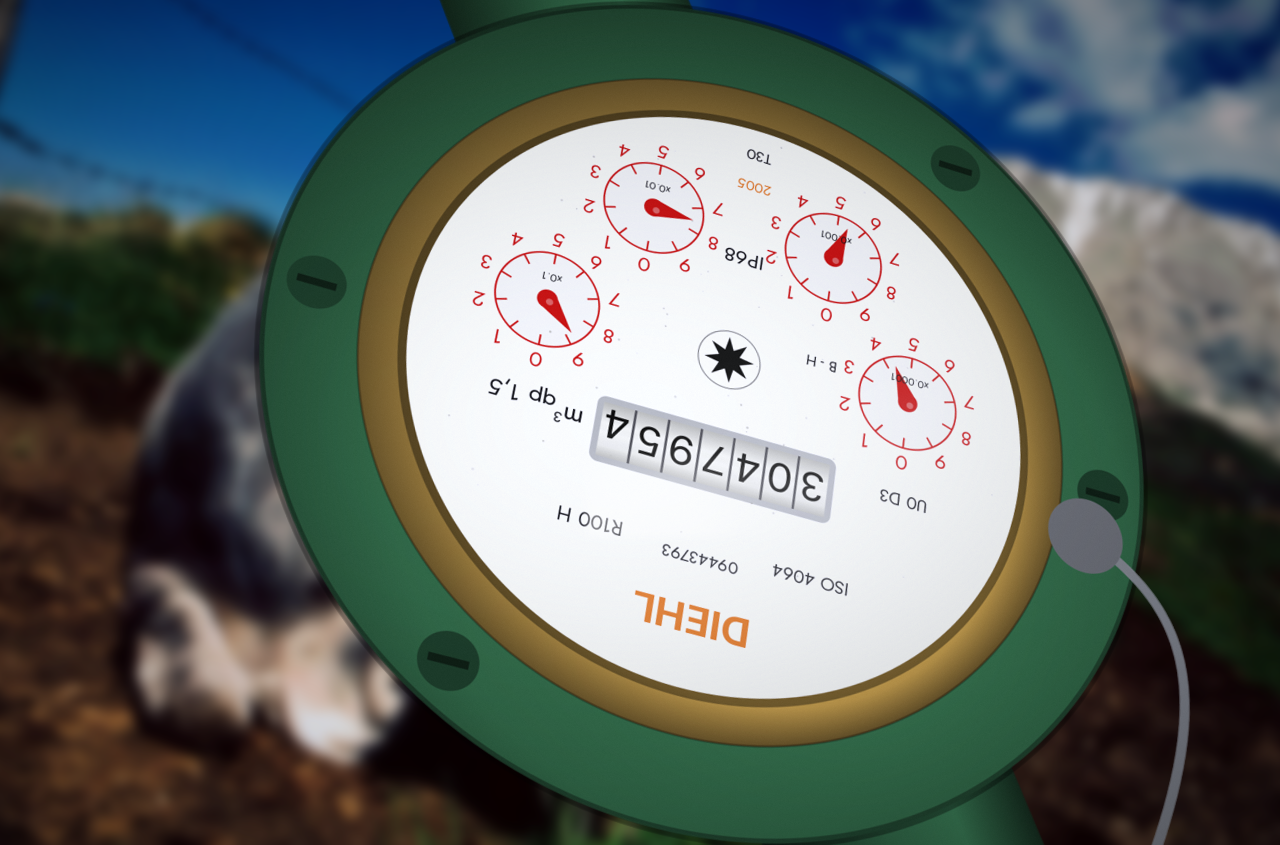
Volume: 3047953.8754 m³
